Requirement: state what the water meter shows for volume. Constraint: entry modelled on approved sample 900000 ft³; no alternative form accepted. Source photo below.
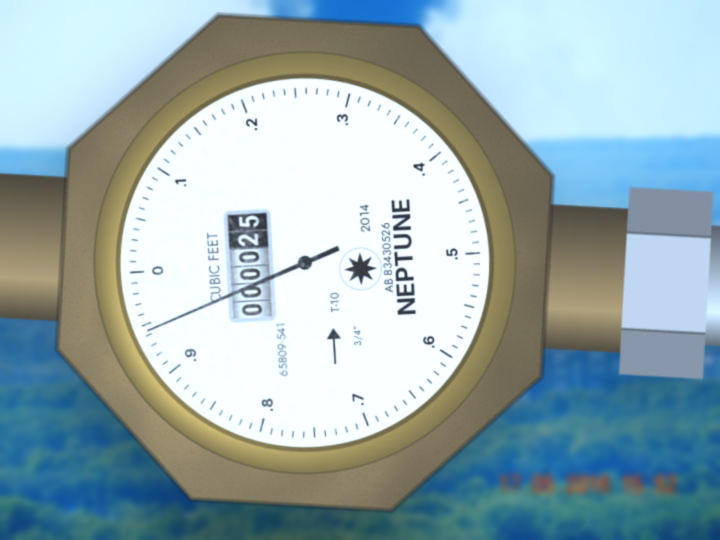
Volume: 24.94 ft³
